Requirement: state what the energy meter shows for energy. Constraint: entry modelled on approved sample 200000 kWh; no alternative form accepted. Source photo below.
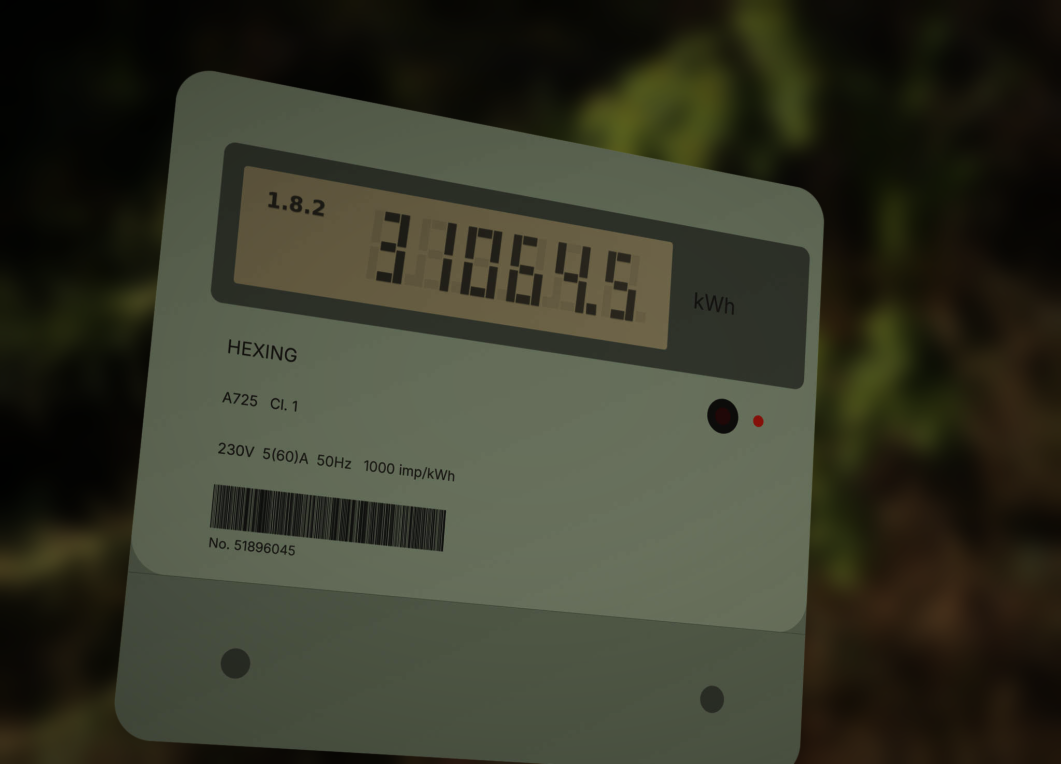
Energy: 31064.5 kWh
